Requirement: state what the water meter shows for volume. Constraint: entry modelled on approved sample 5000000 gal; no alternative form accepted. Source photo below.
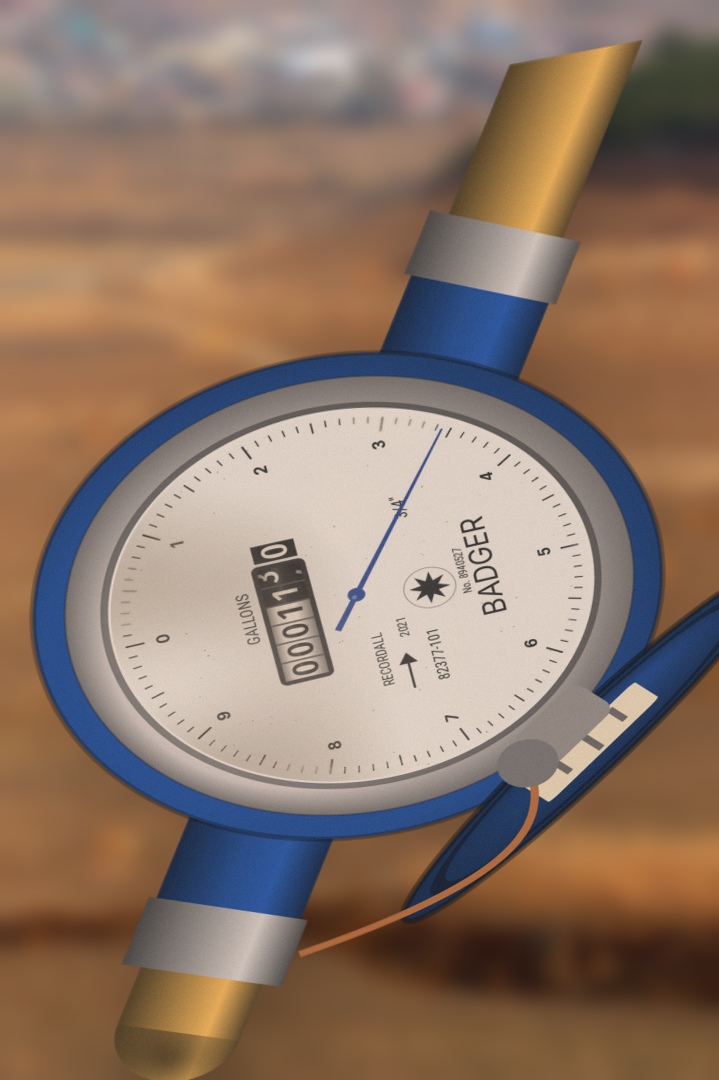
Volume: 1133.4 gal
